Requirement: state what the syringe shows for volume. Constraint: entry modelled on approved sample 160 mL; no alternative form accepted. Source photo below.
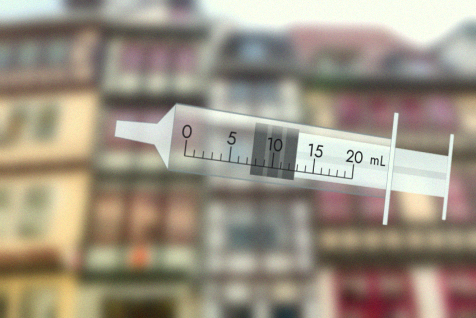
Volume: 7.5 mL
